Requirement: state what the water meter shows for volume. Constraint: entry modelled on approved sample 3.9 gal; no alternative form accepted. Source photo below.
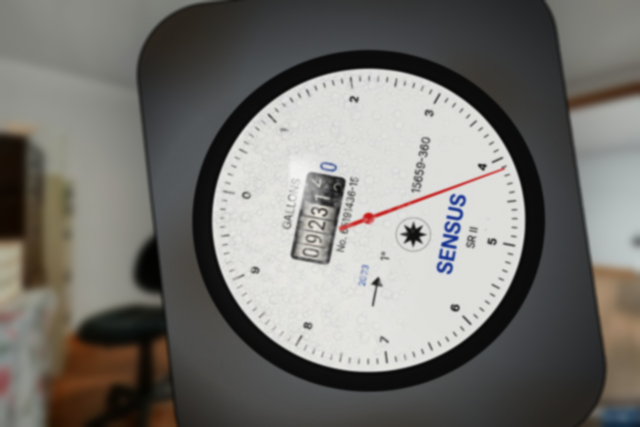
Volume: 923124.1 gal
